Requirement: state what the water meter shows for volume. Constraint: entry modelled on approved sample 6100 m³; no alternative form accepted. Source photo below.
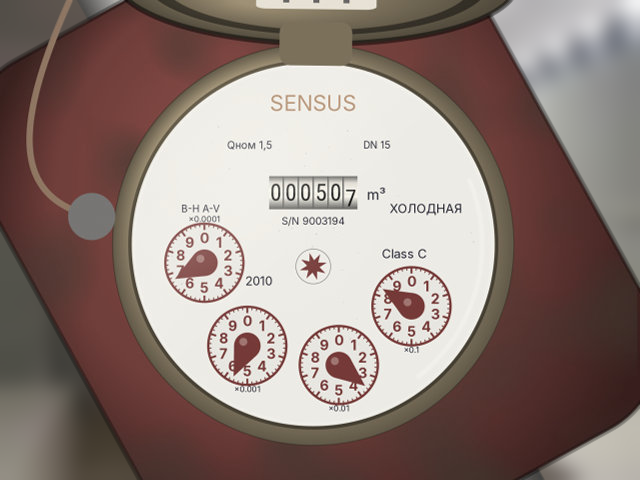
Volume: 506.8356 m³
